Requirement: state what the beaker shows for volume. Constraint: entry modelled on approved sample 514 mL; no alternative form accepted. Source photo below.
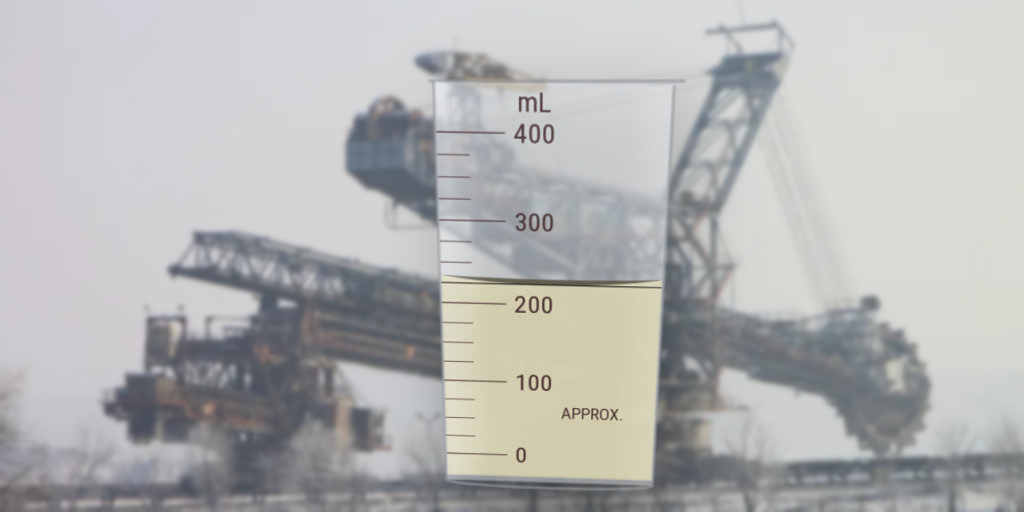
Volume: 225 mL
